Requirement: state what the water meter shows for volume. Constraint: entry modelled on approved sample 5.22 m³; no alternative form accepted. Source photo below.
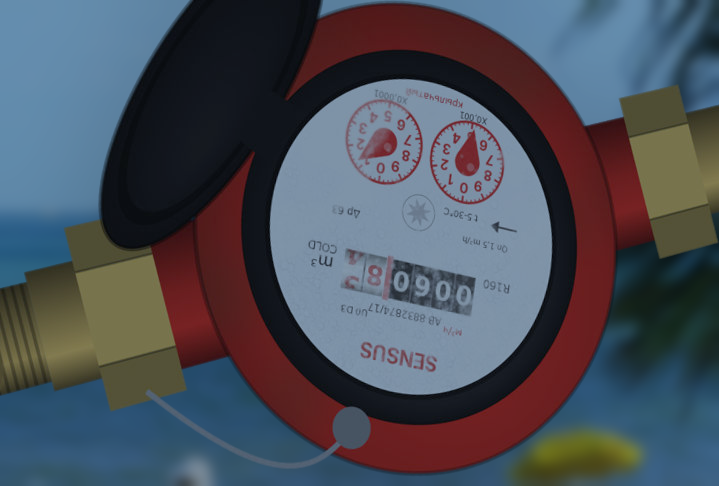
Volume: 60.8351 m³
